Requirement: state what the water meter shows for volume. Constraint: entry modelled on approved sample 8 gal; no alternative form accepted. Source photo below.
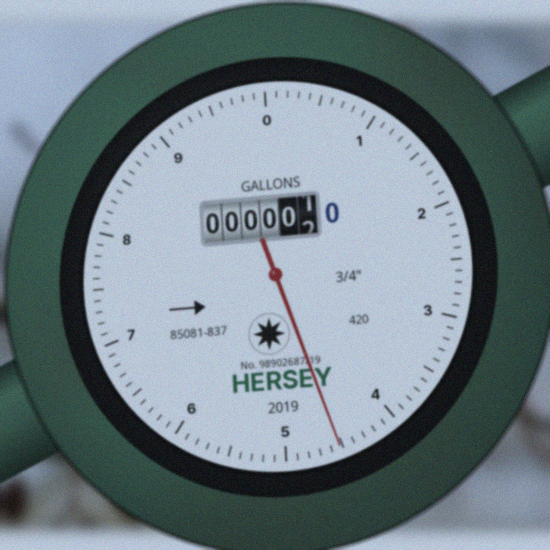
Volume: 14.5 gal
